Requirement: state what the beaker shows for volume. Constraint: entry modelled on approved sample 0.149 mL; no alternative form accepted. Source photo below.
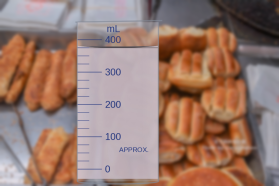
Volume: 375 mL
